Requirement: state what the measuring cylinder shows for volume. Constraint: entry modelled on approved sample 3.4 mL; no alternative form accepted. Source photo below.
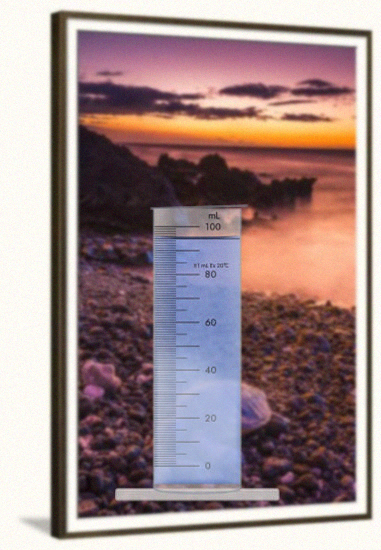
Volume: 95 mL
